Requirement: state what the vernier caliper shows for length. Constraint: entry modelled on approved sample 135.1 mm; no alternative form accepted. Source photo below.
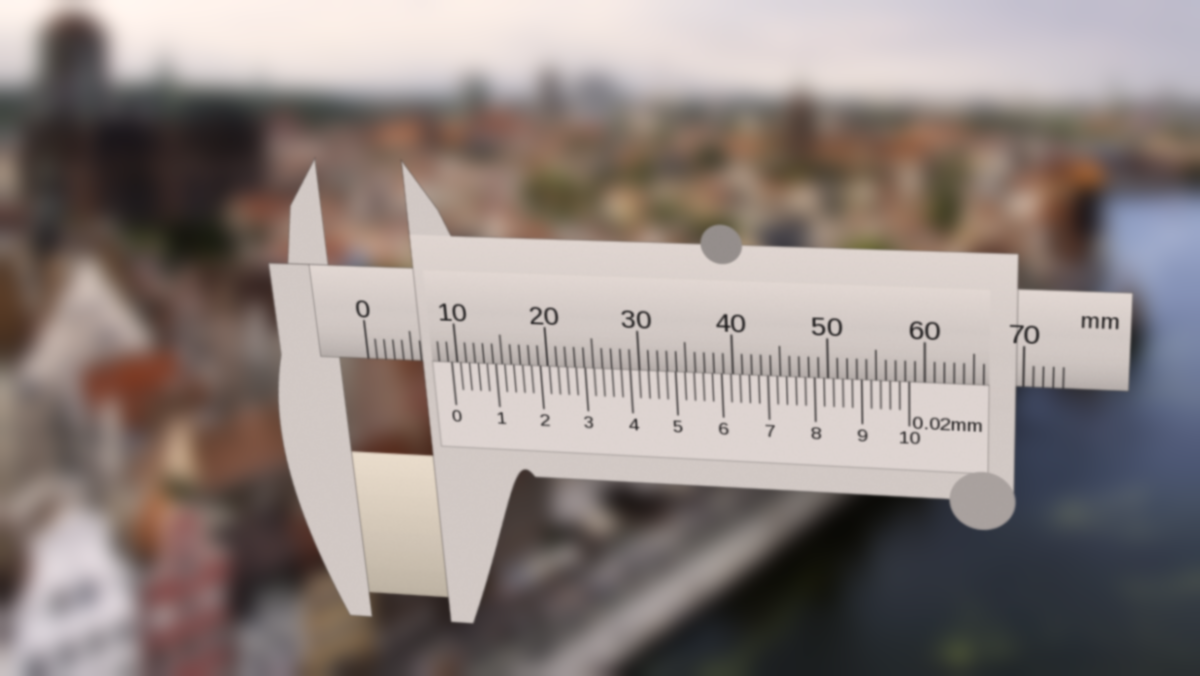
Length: 9.4 mm
